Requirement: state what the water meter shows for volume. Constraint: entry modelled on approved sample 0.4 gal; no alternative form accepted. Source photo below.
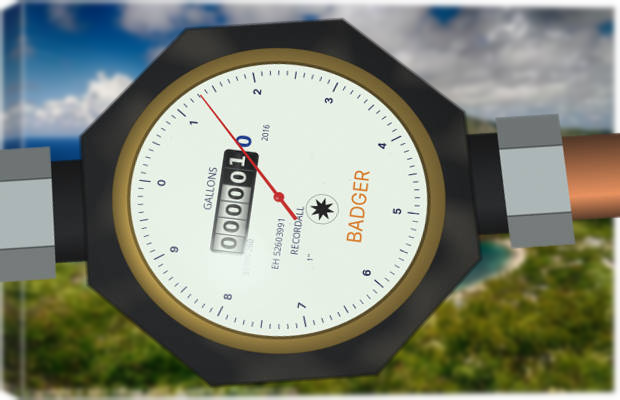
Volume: 11.3 gal
